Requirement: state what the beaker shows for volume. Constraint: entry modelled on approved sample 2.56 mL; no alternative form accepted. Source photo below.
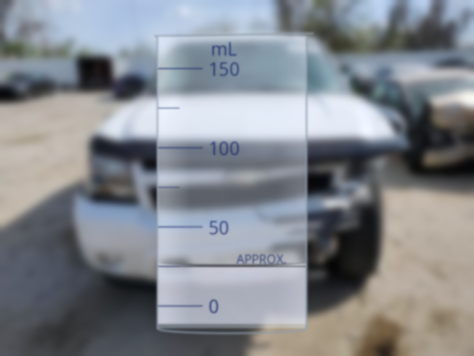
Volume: 25 mL
